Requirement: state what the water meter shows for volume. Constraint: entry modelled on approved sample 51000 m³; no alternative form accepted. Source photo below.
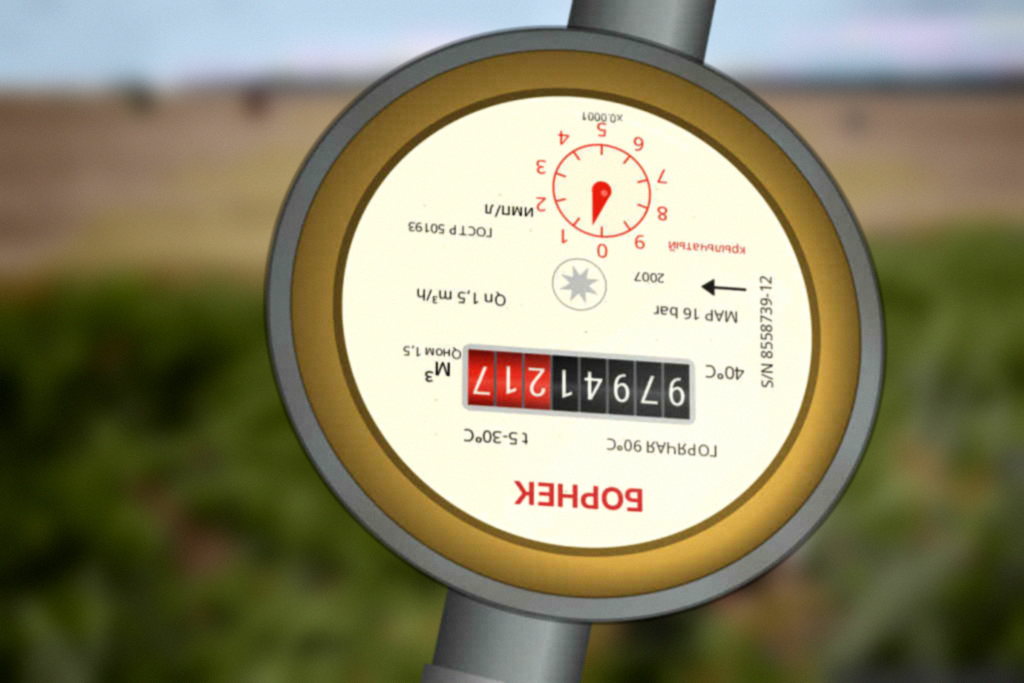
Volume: 97941.2170 m³
